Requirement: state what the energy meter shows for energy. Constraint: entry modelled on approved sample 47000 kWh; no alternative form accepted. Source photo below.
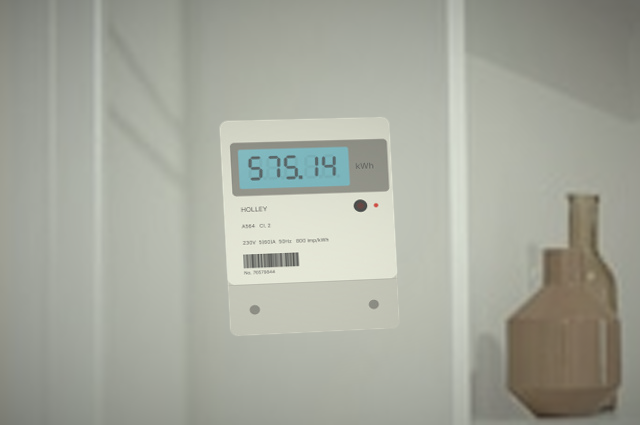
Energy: 575.14 kWh
